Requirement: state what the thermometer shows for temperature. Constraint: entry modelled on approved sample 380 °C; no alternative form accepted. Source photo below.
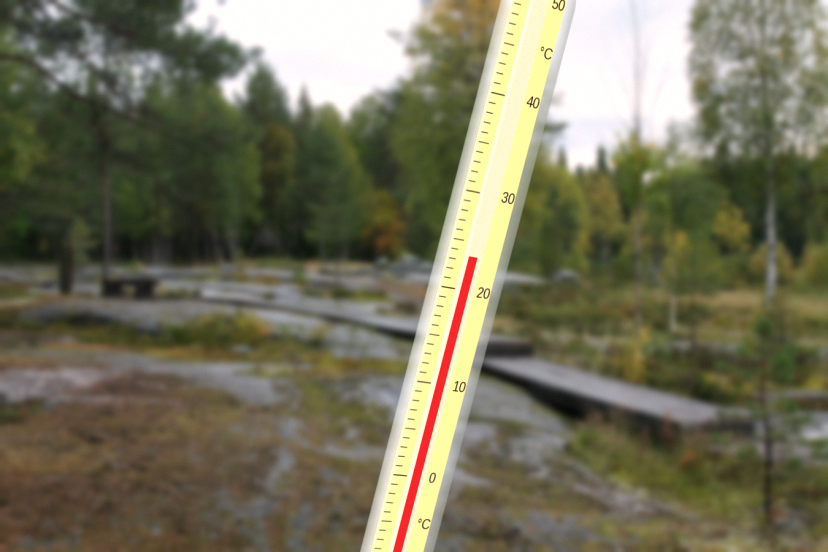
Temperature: 23.5 °C
